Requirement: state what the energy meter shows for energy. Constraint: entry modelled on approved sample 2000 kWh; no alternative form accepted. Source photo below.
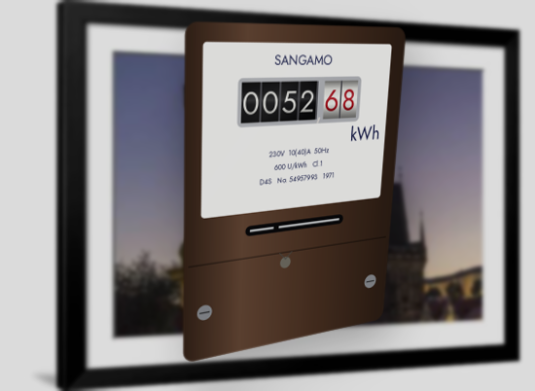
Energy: 52.68 kWh
